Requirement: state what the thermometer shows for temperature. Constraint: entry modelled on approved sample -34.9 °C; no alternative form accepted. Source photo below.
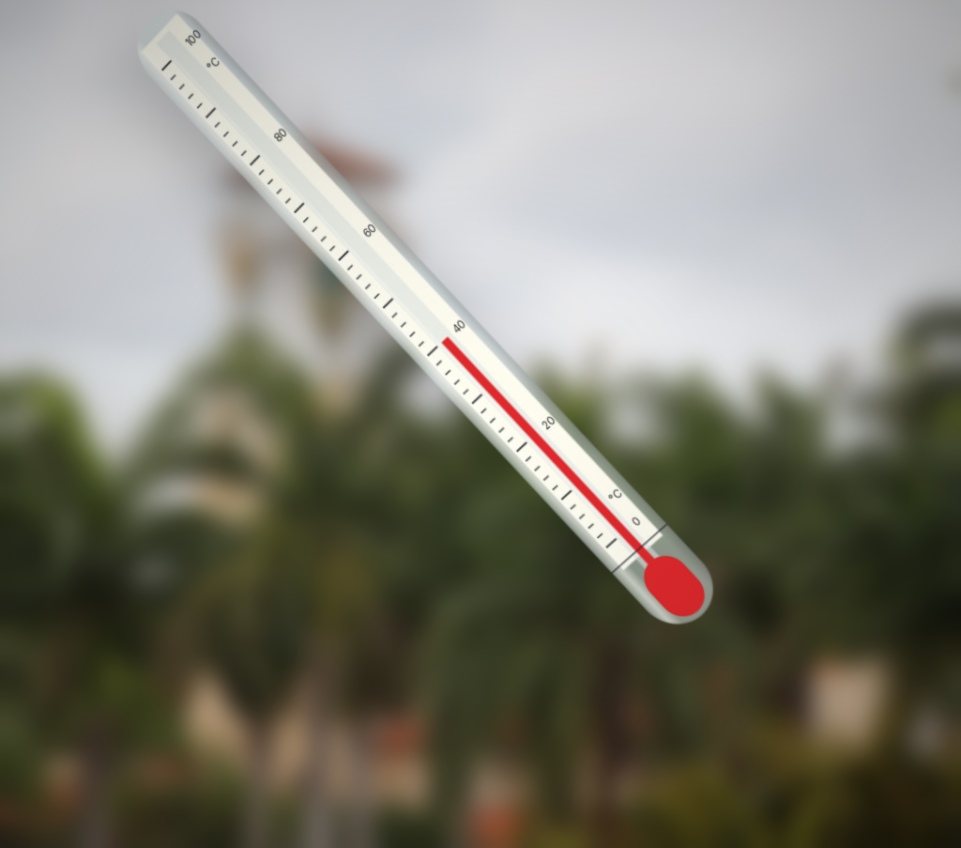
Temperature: 40 °C
